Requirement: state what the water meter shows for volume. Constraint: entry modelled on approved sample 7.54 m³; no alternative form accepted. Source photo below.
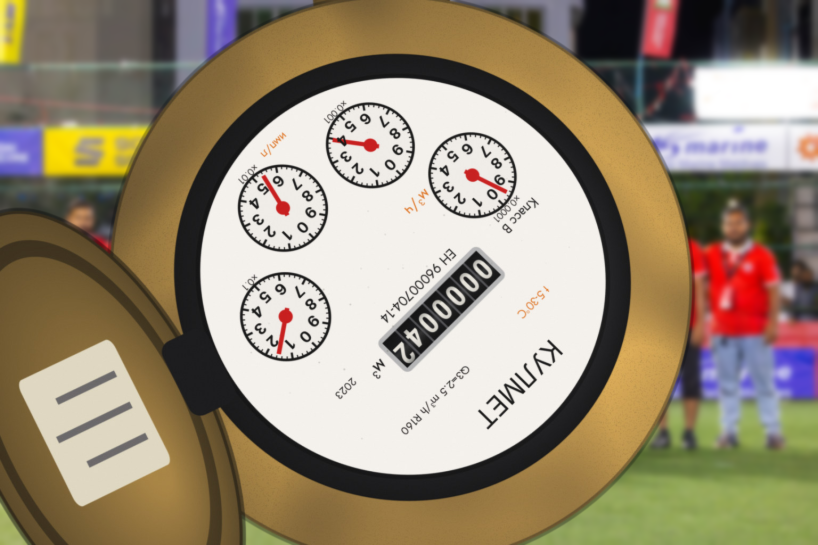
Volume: 42.1539 m³
